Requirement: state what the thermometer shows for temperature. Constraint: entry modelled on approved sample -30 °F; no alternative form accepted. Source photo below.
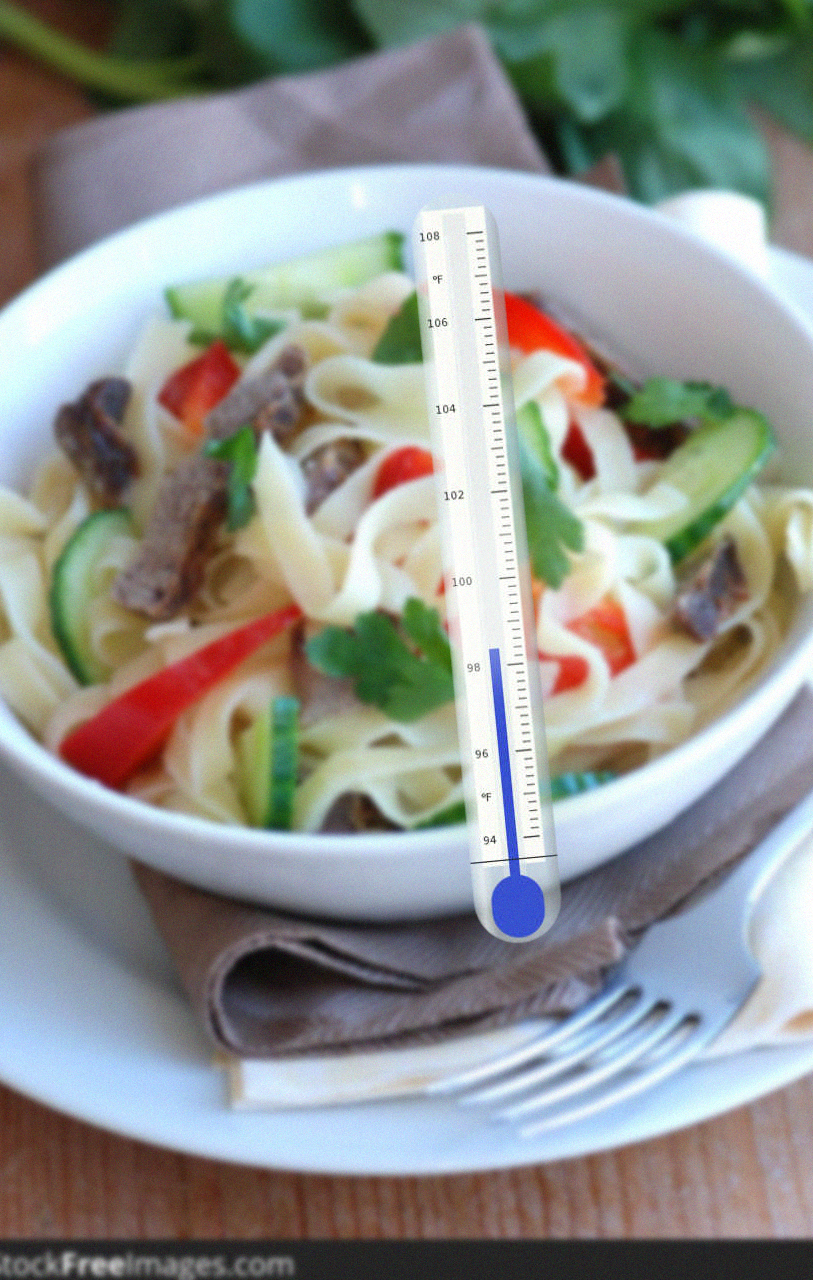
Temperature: 98.4 °F
